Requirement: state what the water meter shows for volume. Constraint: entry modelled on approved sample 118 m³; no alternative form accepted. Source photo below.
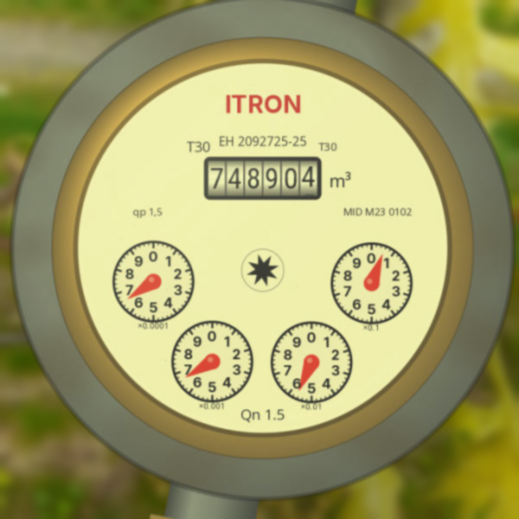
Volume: 748904.0566 m³
